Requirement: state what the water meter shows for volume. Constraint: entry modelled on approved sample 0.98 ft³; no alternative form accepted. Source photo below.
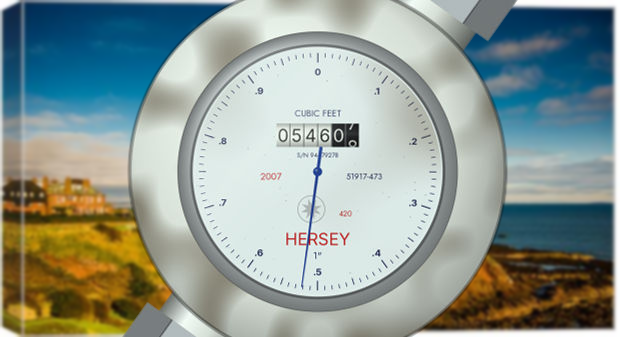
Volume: 54607.52 ft³
